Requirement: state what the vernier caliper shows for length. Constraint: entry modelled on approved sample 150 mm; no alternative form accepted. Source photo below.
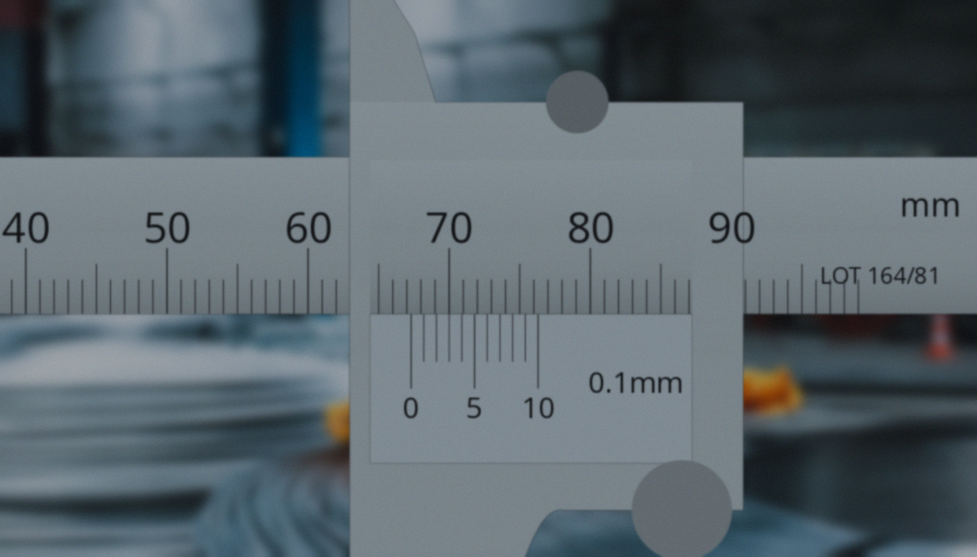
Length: 67.3 mm
